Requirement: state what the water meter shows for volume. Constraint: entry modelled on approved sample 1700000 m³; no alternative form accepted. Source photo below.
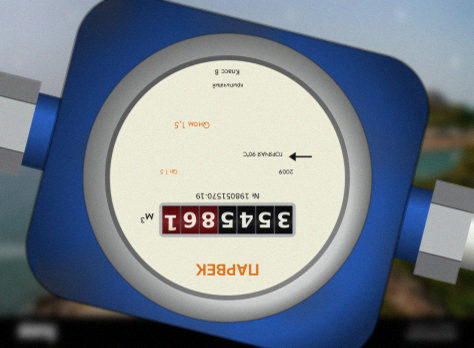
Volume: 3545.861 m³
